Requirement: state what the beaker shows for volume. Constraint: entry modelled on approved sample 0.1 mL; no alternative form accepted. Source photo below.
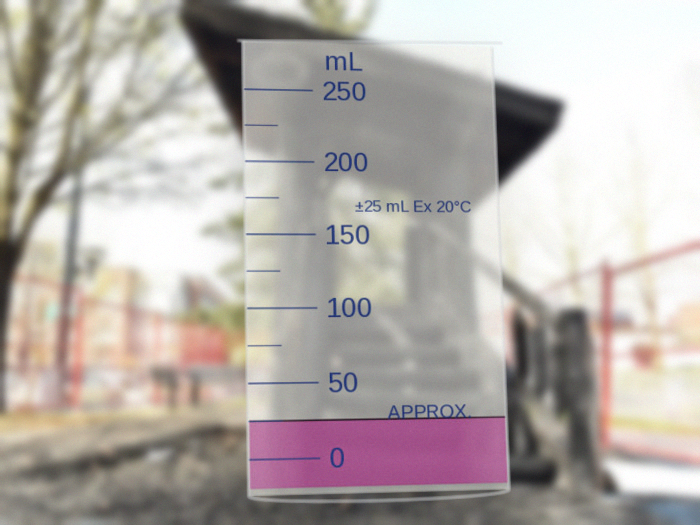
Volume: 25 mL
